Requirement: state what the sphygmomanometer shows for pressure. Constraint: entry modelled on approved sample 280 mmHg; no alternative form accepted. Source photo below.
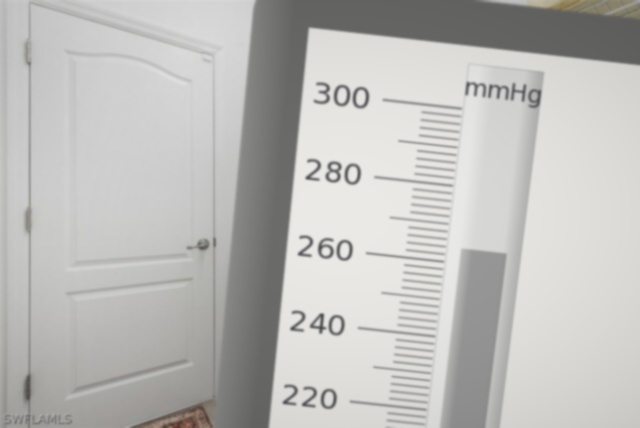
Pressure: 264 mmHg
